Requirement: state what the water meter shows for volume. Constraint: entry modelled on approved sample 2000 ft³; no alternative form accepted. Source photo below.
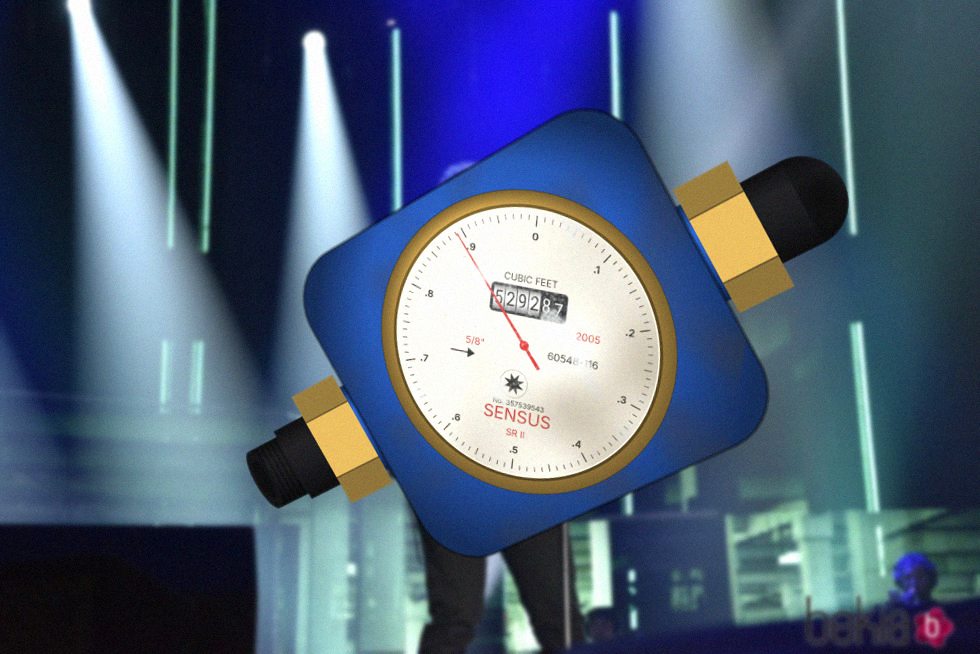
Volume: 529286.89 ft³
